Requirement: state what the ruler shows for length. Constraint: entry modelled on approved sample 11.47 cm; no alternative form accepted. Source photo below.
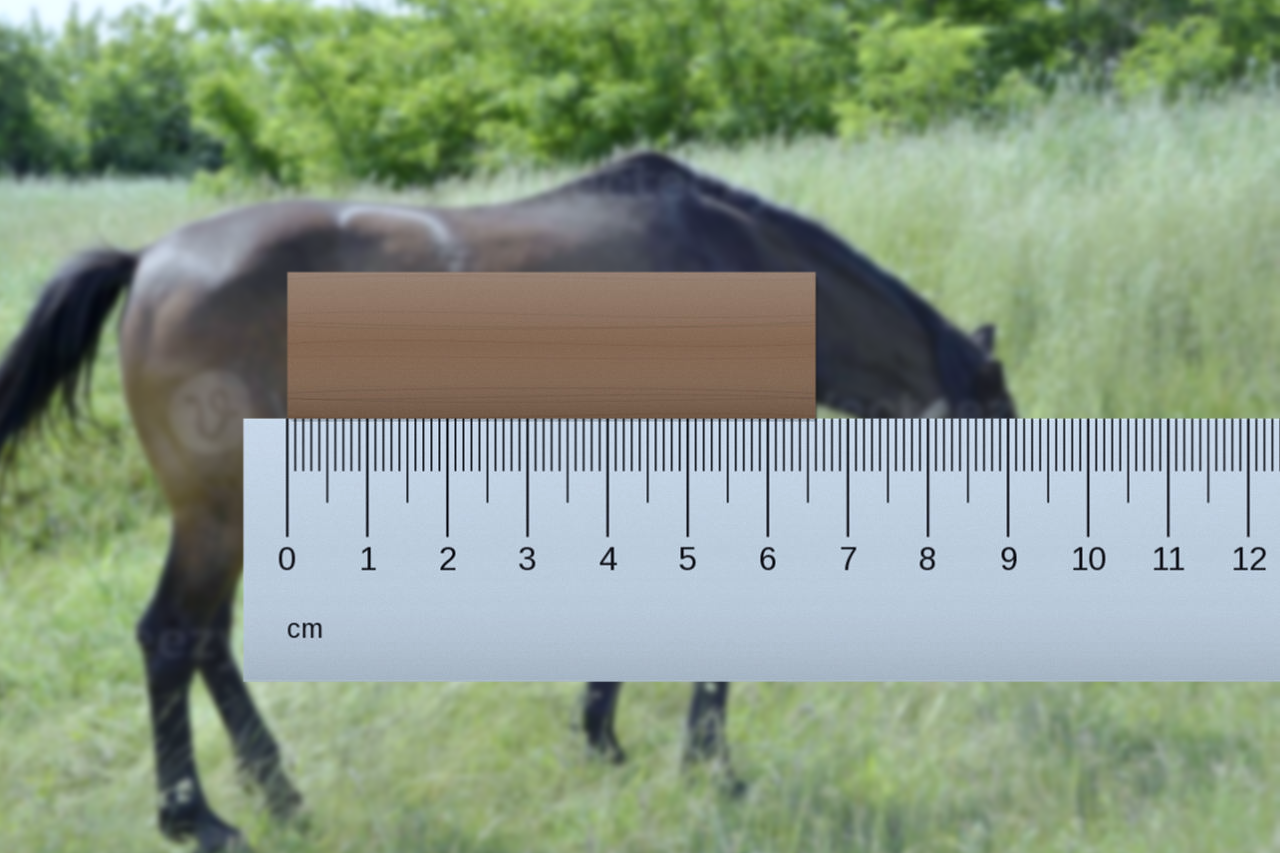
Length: 6.6 cm
